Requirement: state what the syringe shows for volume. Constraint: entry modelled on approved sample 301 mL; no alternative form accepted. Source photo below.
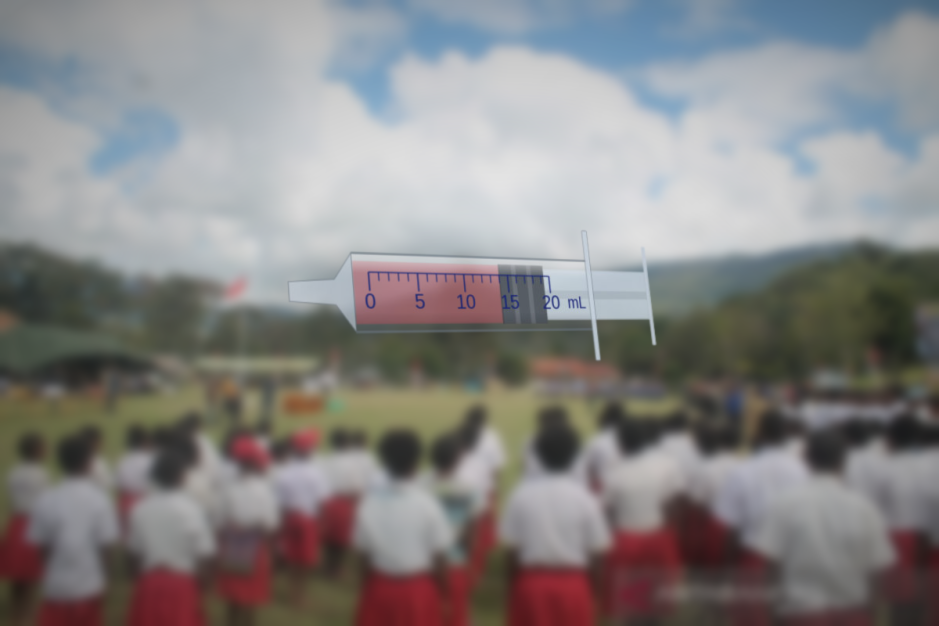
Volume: 14 mL
